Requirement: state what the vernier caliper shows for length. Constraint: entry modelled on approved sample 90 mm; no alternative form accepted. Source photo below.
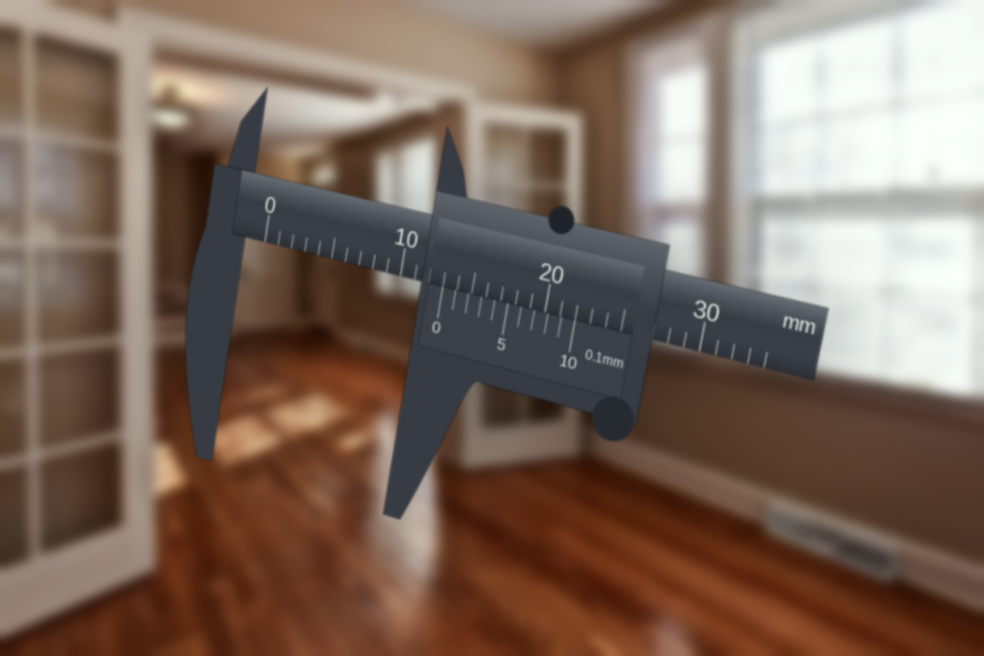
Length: 13.0 mm
